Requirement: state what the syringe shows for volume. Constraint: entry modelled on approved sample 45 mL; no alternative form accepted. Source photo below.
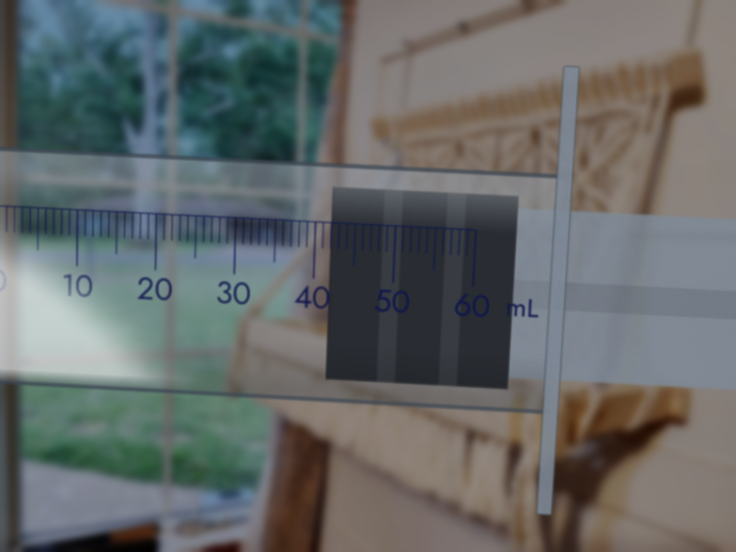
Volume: 42 mL
